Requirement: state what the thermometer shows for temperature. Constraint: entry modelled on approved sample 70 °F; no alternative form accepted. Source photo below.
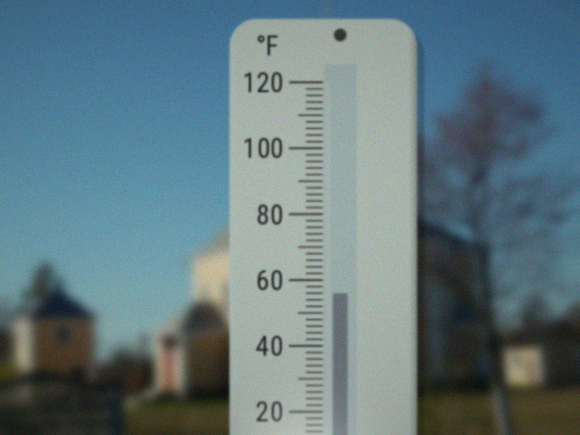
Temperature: 56 °F
